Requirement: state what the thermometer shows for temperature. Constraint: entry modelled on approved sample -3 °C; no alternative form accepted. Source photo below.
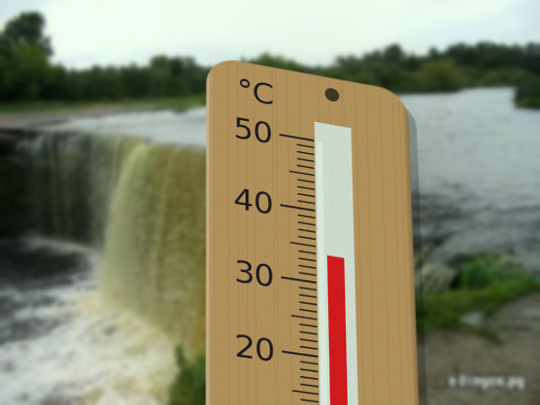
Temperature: 34 °C
